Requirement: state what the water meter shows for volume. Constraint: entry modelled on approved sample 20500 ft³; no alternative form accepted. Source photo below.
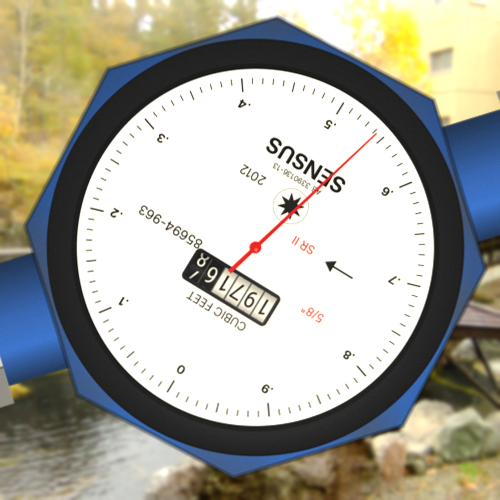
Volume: 197167.54 ft³
